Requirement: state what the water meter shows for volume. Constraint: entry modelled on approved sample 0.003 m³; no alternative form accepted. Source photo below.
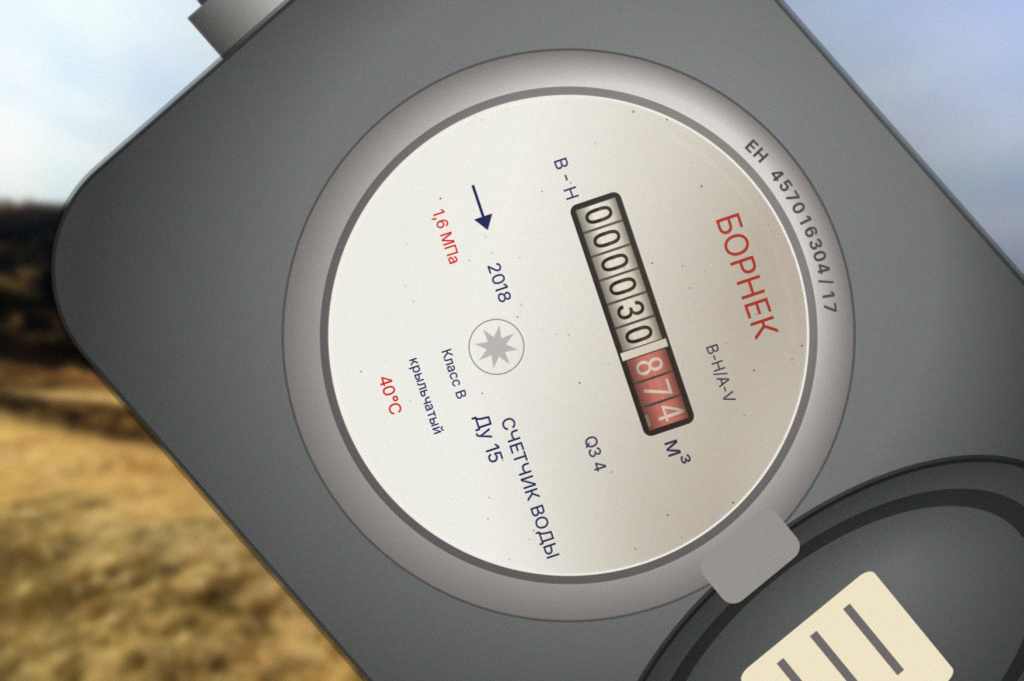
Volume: 30.874 m³
